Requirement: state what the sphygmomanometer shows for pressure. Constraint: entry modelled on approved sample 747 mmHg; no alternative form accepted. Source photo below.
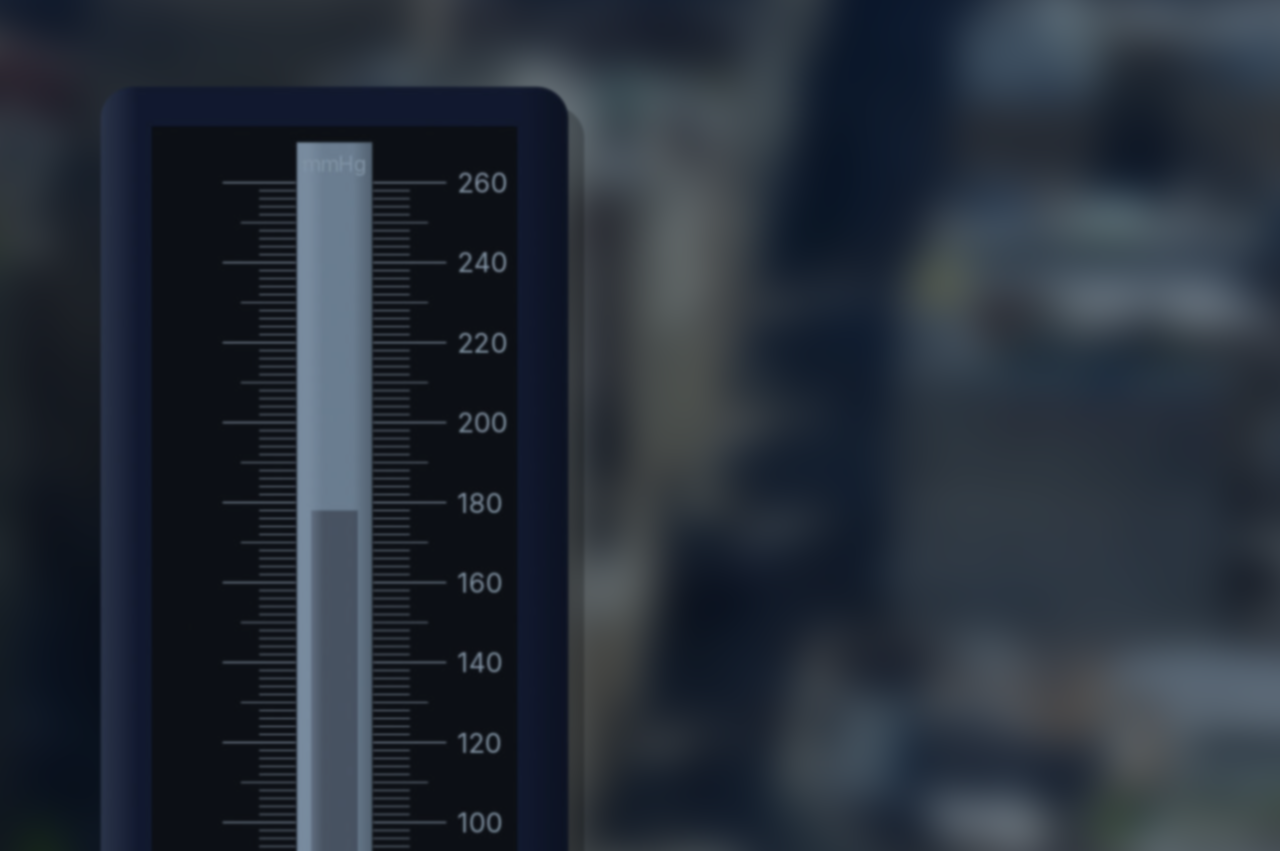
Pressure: 178 mmHg
